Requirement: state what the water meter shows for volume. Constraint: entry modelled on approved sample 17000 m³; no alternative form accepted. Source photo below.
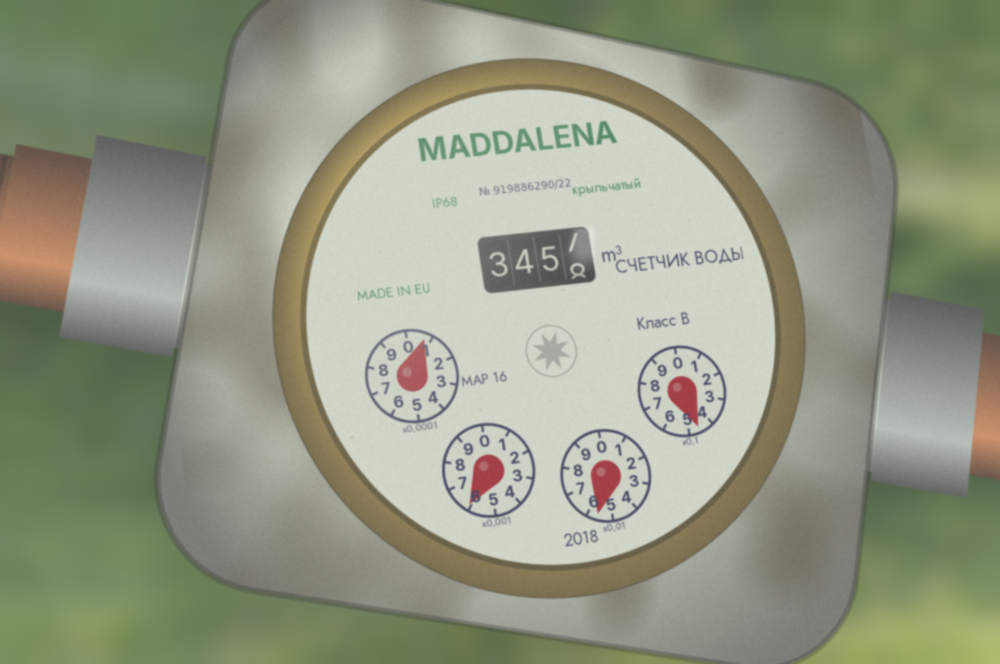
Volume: 3457.4560 m³
